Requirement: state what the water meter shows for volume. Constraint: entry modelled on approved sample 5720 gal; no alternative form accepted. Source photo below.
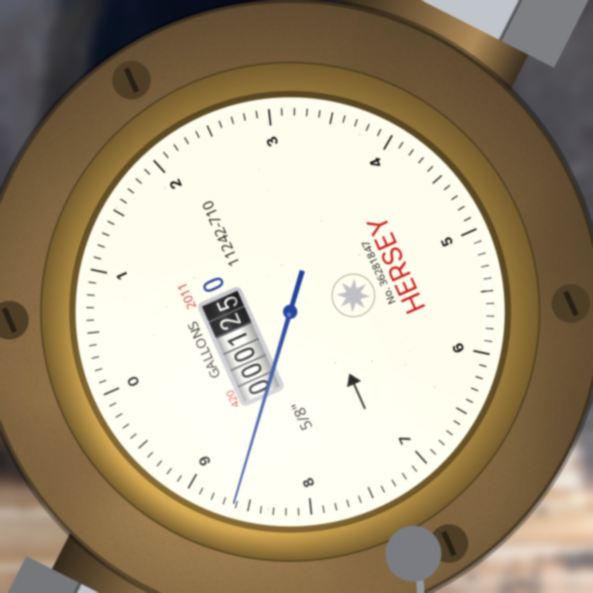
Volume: 1248.6 gal
